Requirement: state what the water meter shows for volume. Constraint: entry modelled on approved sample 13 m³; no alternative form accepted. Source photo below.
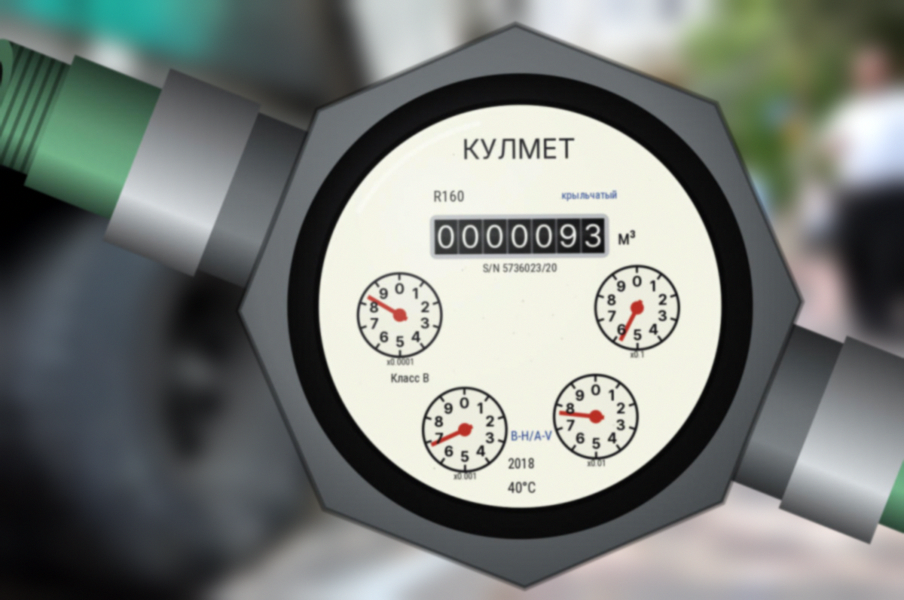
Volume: 93.5768 m³
